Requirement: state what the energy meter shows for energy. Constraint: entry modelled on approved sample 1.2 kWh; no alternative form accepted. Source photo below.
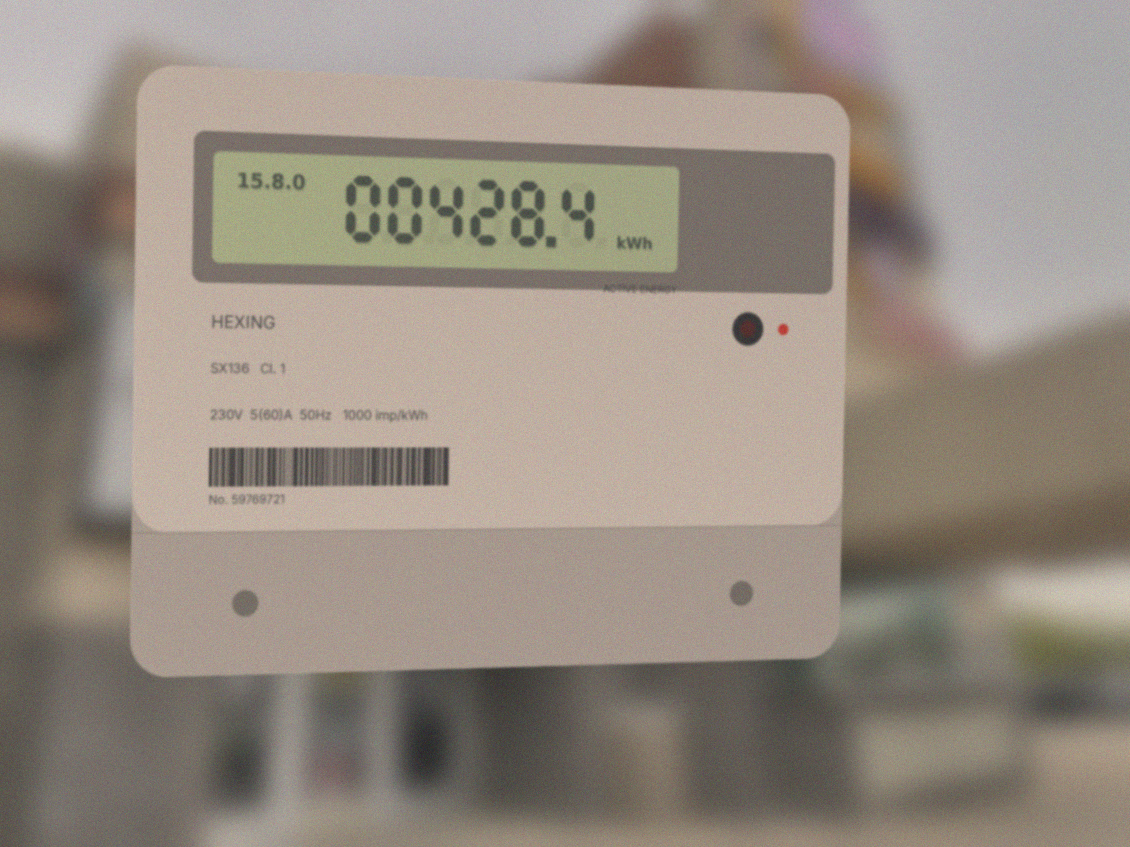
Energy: 428.4 kWh
